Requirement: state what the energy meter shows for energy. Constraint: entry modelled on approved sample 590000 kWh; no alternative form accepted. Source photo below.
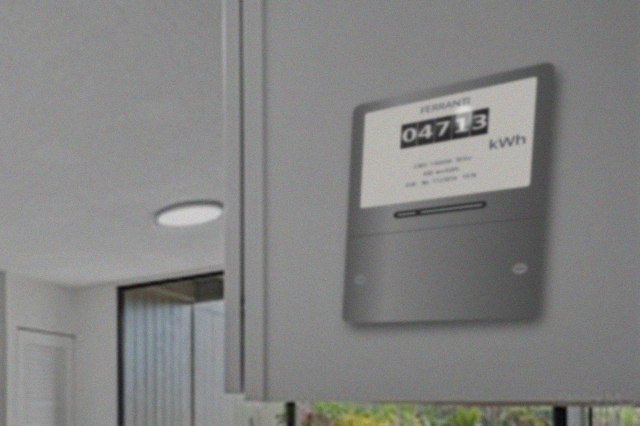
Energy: 4713 kWh
